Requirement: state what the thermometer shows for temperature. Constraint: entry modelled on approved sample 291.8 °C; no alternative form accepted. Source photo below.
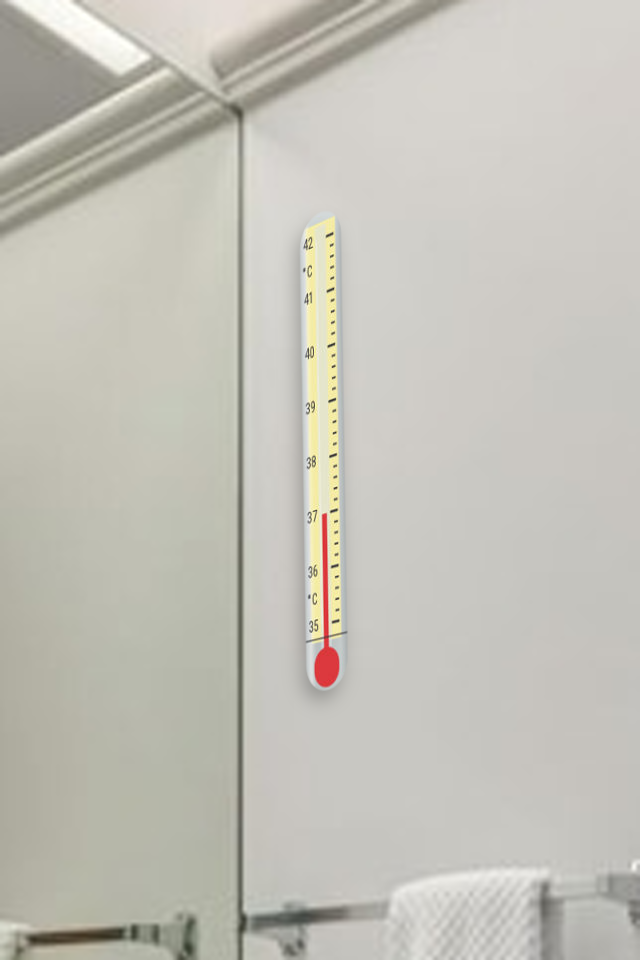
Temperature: 37 °C
